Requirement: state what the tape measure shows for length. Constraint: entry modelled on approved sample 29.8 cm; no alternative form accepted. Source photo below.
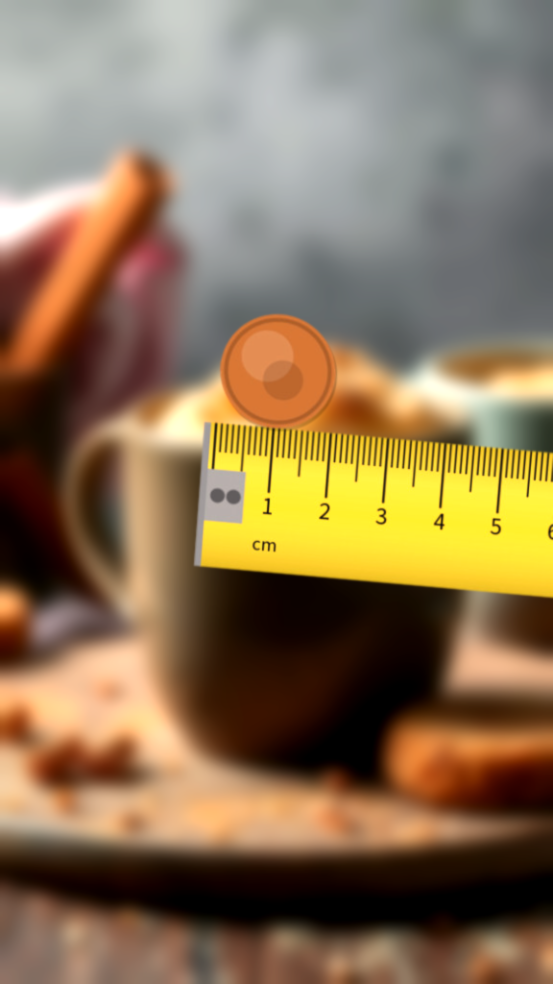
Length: 2 cm
